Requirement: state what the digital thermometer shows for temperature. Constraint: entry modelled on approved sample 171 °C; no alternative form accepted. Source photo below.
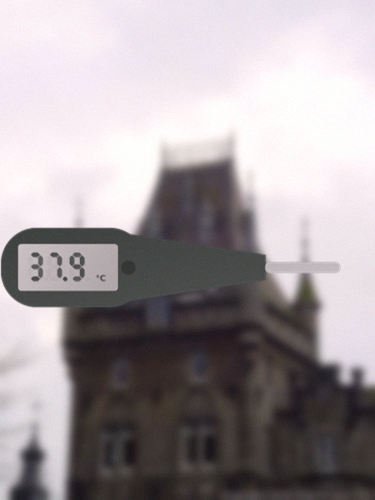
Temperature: 37.9 °C
